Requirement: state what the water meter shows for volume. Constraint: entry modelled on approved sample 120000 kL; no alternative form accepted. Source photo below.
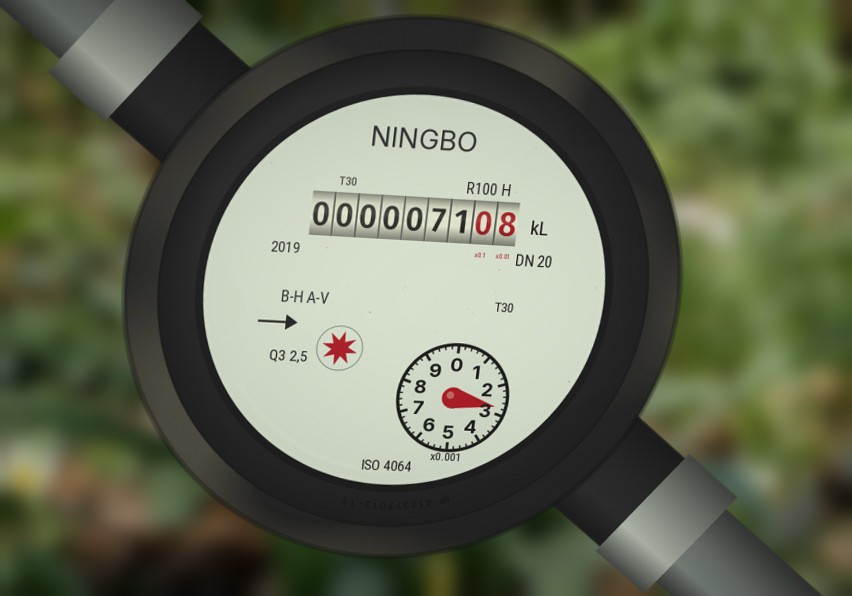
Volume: 71.082 kL
